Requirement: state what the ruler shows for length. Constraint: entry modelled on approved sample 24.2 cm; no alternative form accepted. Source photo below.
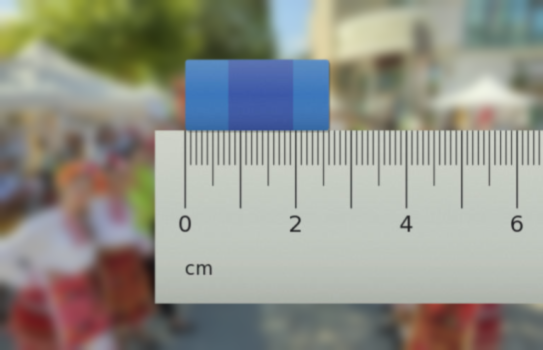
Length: 2.6 cm
